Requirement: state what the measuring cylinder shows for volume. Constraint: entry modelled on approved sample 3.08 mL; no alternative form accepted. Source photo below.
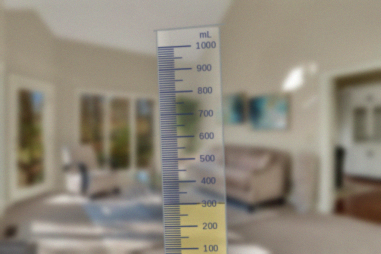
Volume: 300 mL
